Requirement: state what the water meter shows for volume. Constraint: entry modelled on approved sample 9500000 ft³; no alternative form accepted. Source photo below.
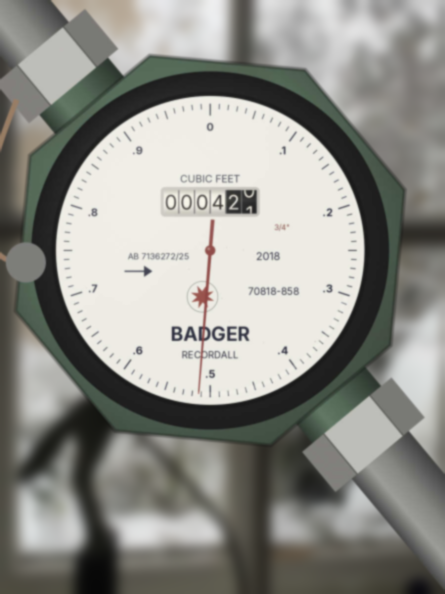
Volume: 420.51 ft³
